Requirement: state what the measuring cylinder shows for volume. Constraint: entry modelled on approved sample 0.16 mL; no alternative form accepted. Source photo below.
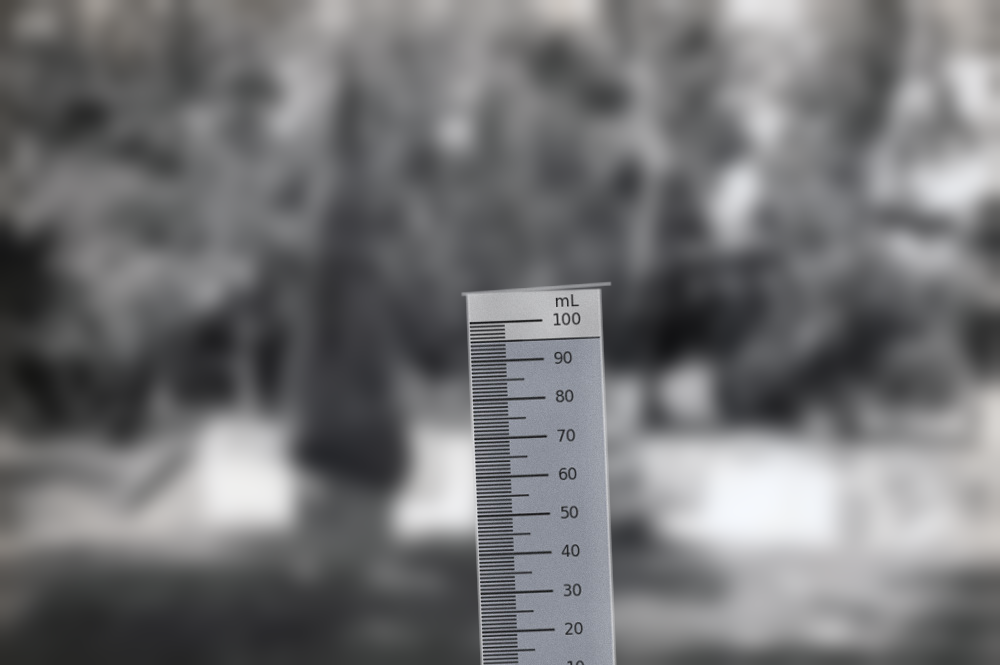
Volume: 95 mL
